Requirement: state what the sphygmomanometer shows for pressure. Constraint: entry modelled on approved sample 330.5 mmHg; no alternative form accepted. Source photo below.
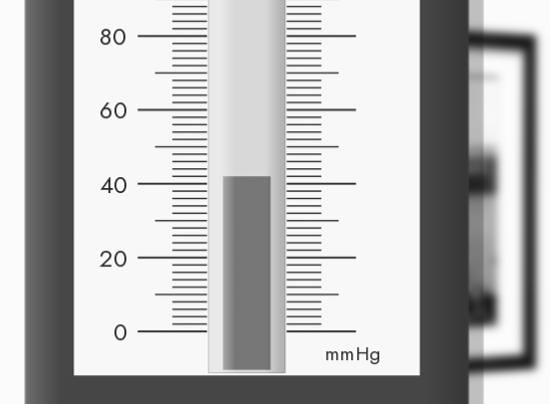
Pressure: 42 mmHg
